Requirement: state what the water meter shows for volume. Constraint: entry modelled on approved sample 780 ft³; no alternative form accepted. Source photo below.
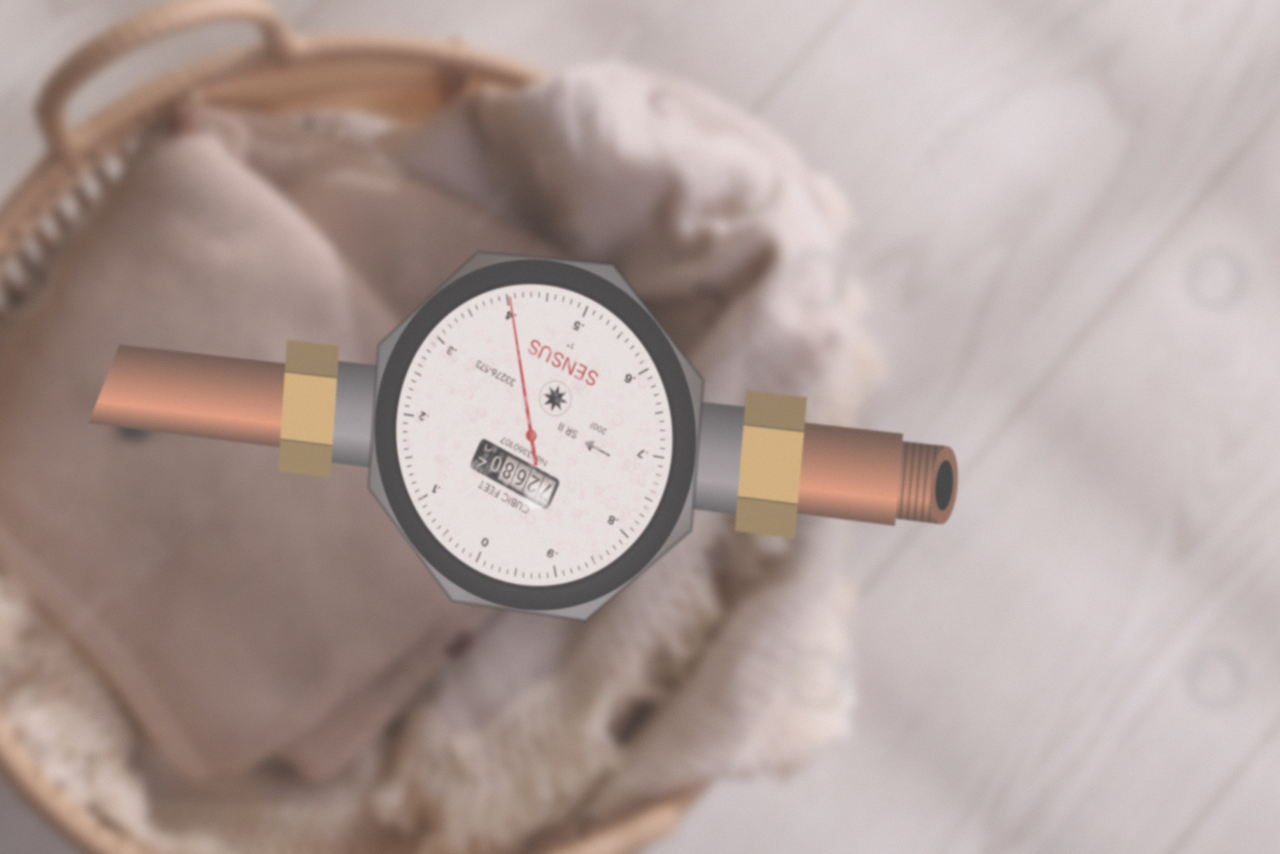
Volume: 726802.40 ft³
